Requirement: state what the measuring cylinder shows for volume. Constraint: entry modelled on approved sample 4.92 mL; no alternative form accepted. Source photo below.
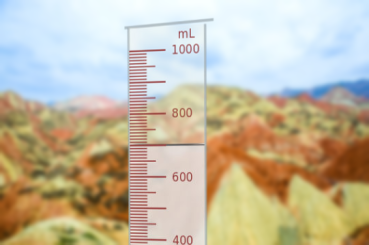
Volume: 700 mL
